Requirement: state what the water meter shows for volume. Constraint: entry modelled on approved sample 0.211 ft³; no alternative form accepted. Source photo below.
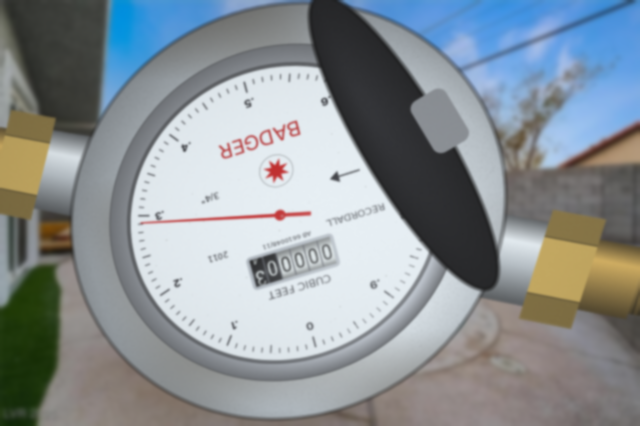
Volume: 3.29 ft³
